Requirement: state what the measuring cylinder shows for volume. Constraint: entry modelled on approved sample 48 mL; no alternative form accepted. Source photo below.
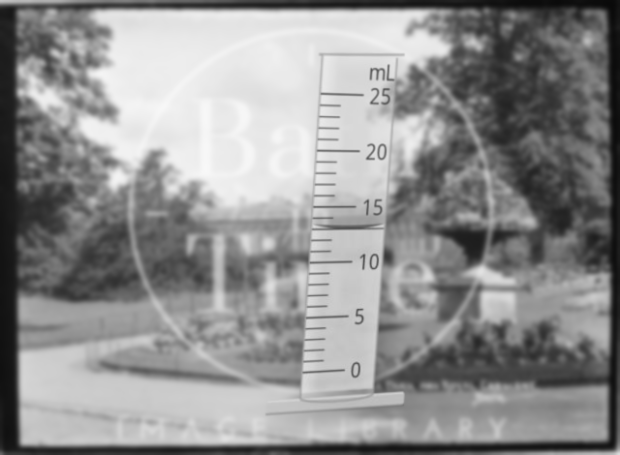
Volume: 13 mL
